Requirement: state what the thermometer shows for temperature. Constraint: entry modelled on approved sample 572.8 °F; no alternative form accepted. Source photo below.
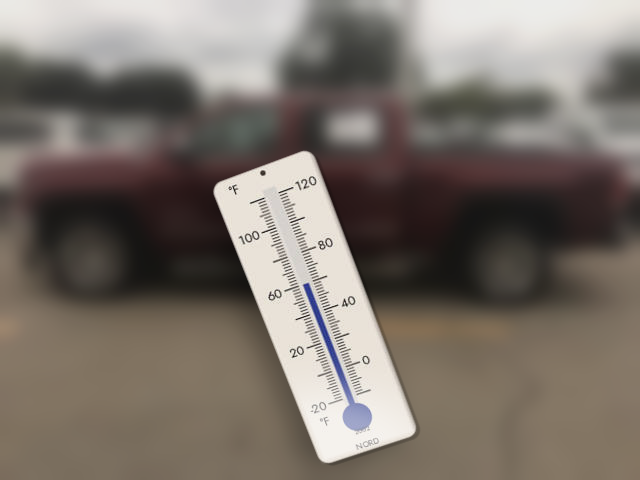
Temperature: 60 °F
